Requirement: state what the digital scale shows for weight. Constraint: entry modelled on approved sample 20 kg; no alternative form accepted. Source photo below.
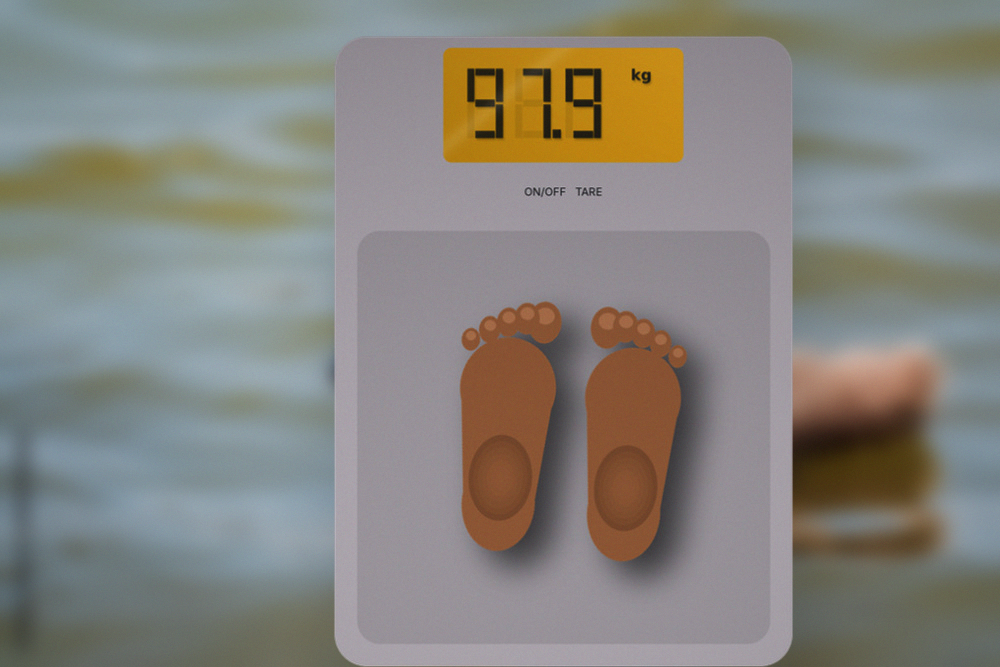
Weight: 97.9 kg
